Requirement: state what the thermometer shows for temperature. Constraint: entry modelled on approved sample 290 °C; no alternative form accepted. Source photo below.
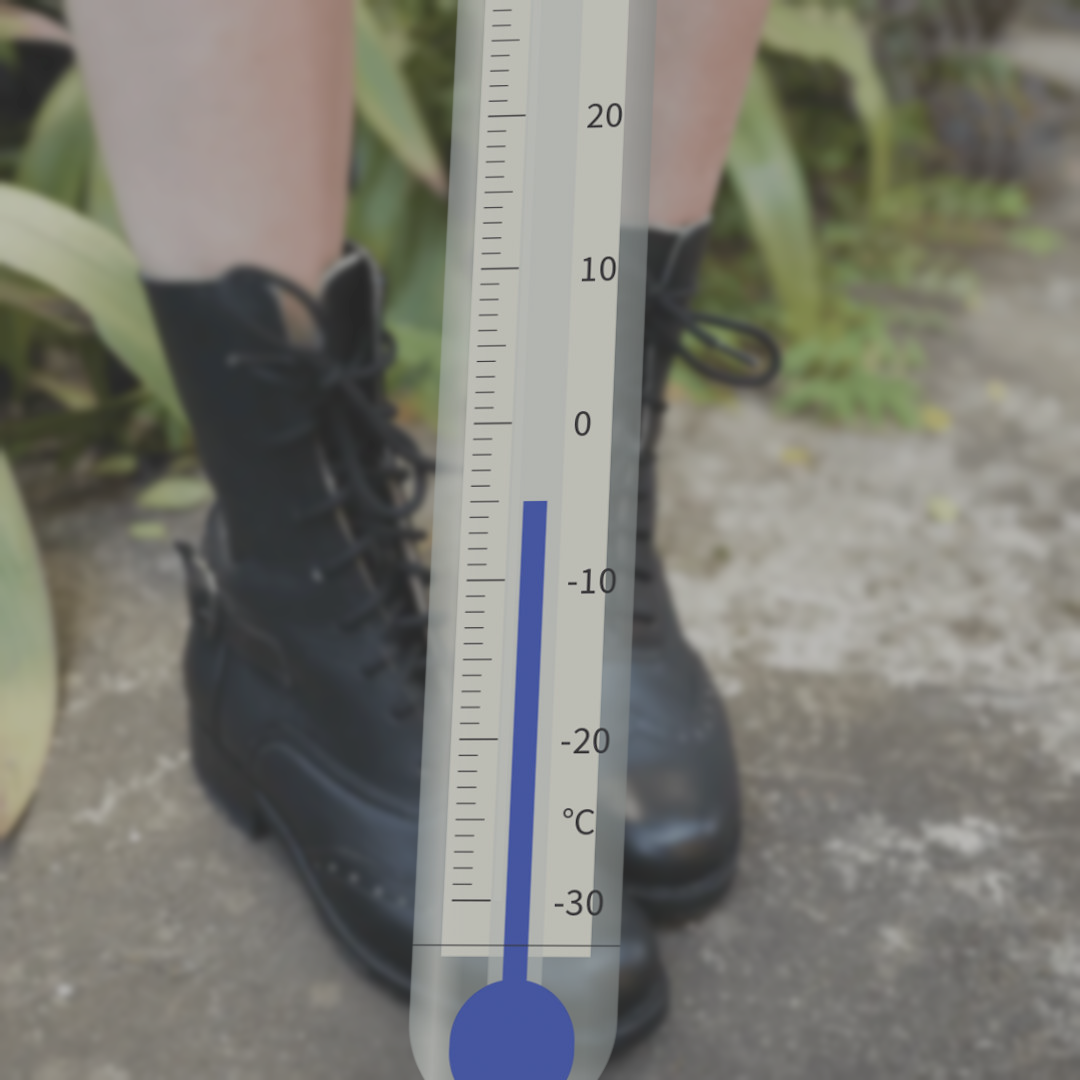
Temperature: -5 °C
